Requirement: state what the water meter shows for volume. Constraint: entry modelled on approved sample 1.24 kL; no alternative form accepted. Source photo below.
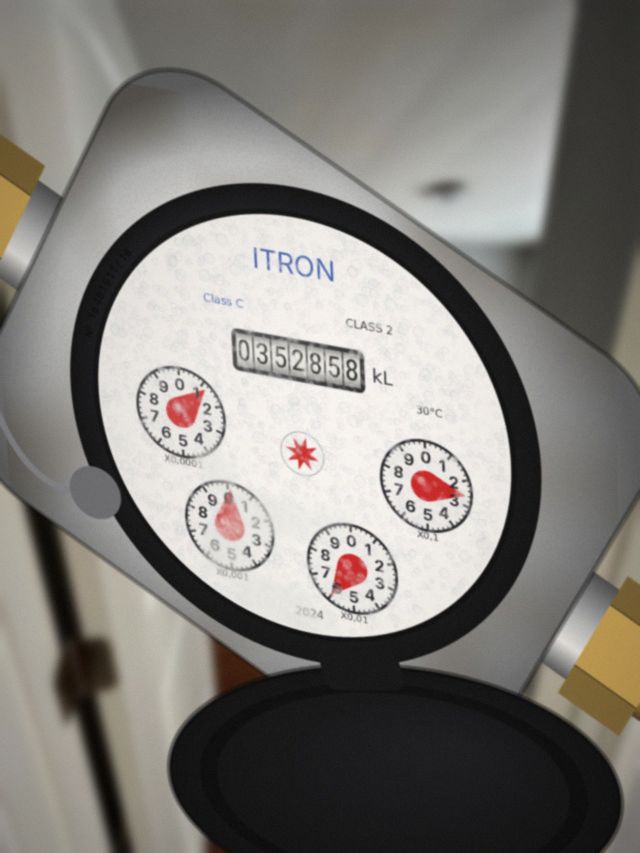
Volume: 352858.2601 kL
